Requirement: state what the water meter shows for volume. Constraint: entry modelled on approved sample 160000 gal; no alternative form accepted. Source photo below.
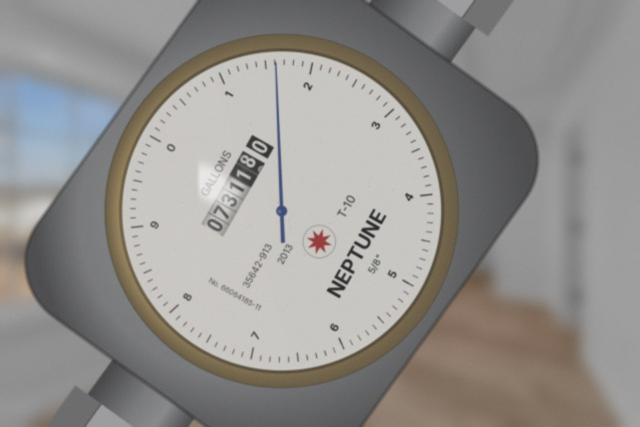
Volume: 731181.6 gal
